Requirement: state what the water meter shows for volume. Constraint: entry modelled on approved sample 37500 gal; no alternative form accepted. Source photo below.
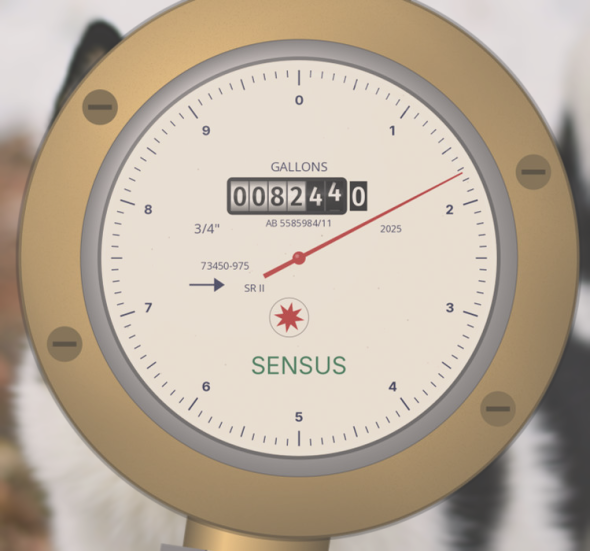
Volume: 82441.7 gal
